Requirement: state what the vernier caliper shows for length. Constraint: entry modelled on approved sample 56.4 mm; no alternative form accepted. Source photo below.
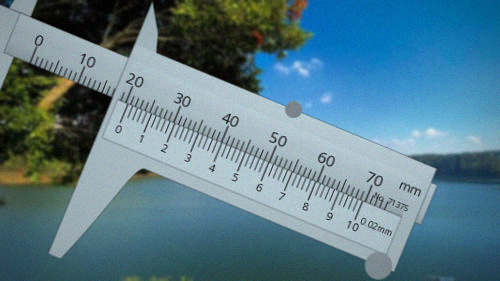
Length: 20.5 mm
